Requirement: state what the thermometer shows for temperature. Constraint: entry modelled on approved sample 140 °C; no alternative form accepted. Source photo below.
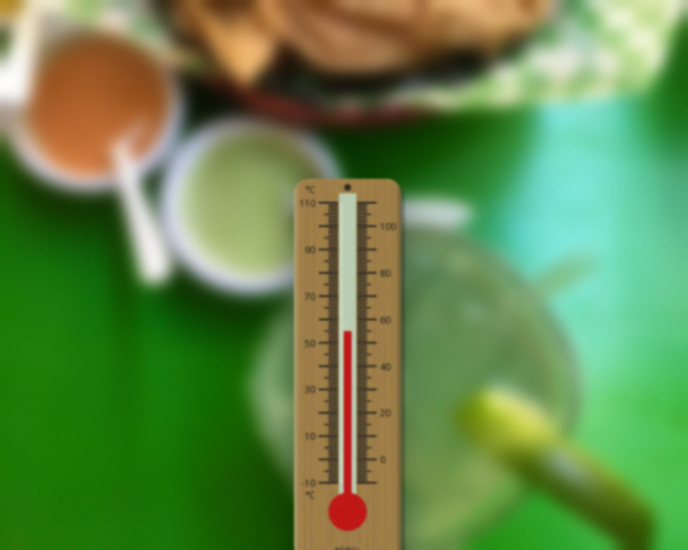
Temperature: 55 °C
